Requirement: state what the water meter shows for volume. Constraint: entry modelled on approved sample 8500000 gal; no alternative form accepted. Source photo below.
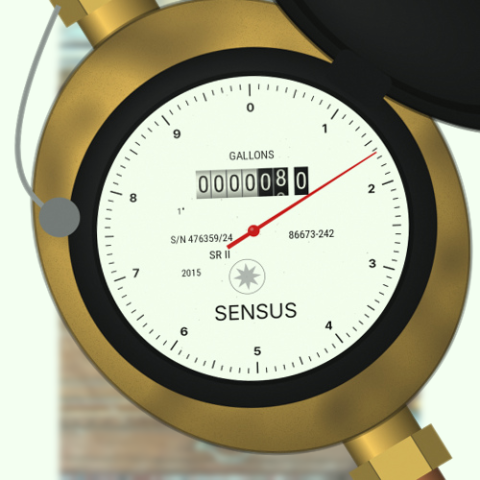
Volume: 81.6 gal
